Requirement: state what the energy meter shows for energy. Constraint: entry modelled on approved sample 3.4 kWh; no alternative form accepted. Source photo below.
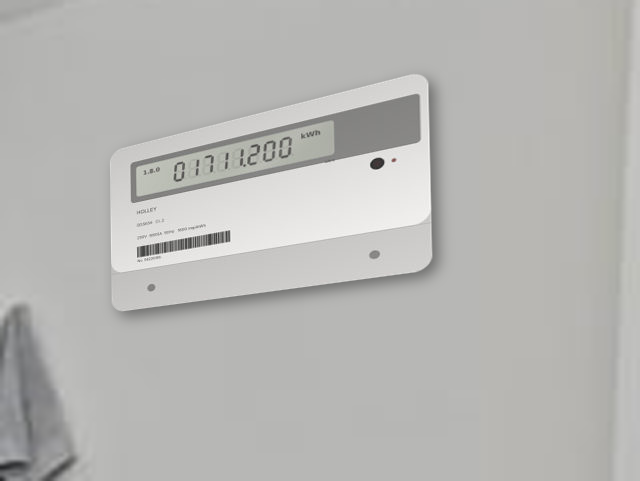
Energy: 1711.200 kWh
